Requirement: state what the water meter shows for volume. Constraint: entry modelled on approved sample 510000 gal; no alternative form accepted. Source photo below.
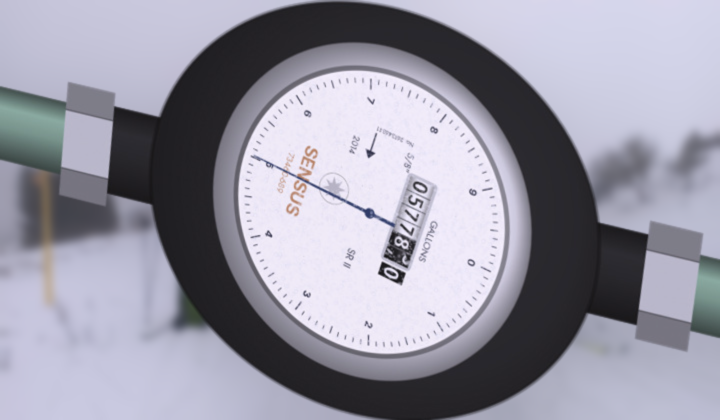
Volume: 577835.0 gal
